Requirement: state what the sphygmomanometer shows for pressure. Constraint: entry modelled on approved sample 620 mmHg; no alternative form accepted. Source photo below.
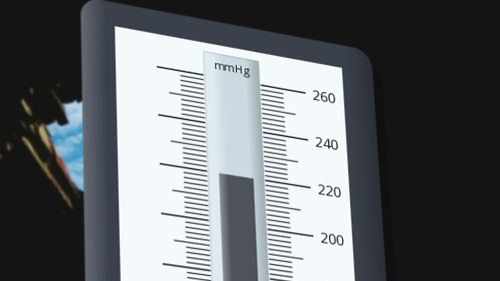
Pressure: 220 mmHg
